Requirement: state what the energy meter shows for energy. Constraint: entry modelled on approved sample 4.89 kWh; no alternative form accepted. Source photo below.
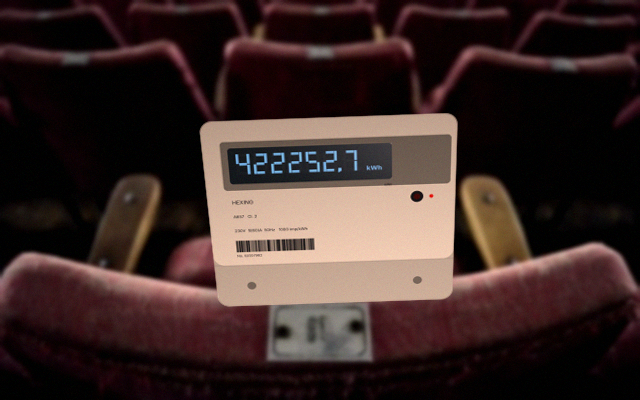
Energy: 422252.7 kWh
